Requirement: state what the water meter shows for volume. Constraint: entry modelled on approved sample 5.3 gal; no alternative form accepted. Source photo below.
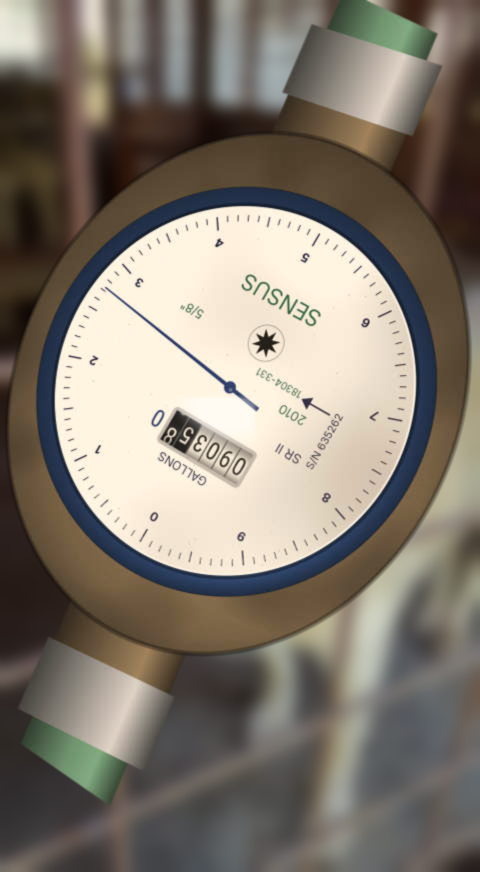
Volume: 903582.7 gal
